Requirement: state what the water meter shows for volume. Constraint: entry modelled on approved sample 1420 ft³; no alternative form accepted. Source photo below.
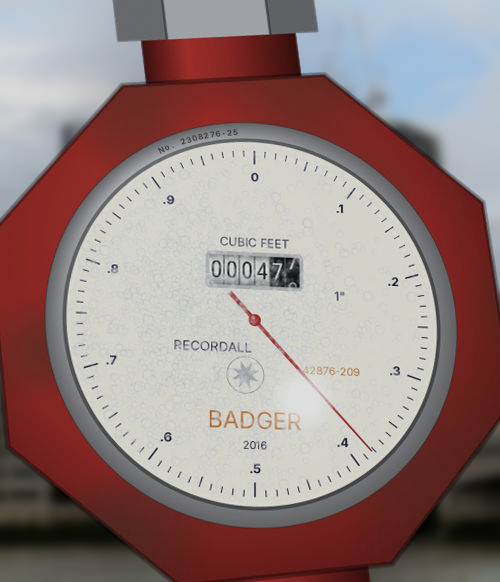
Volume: 477.38 ft³
